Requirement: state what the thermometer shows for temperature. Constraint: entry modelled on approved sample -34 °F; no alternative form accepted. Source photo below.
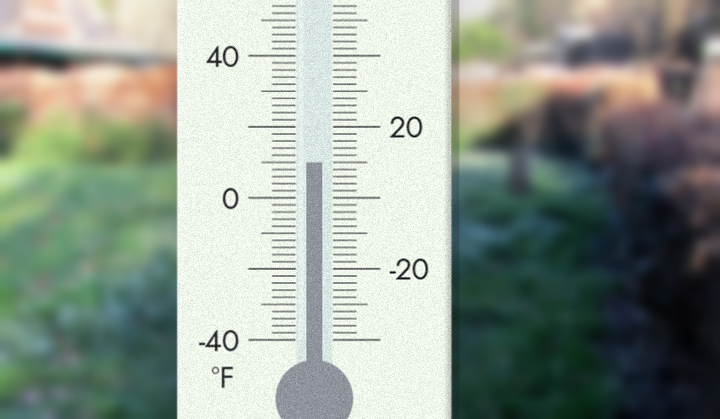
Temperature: 10 °F
